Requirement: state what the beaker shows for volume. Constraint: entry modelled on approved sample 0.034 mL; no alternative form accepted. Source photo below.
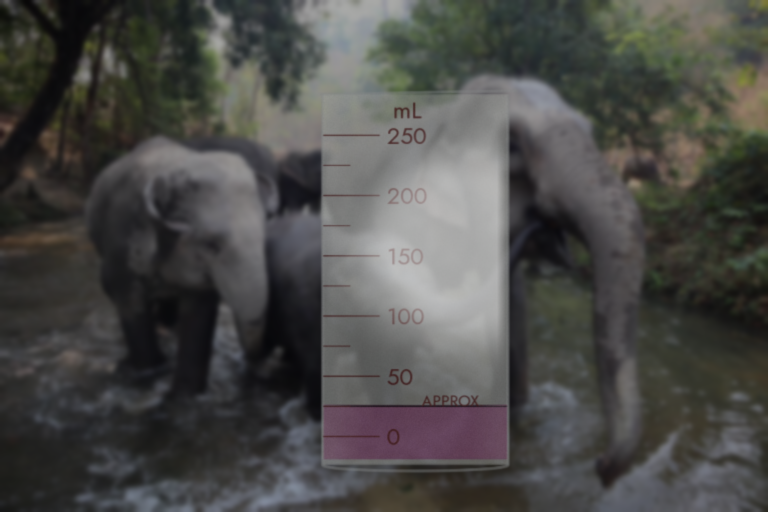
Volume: 25 mL
